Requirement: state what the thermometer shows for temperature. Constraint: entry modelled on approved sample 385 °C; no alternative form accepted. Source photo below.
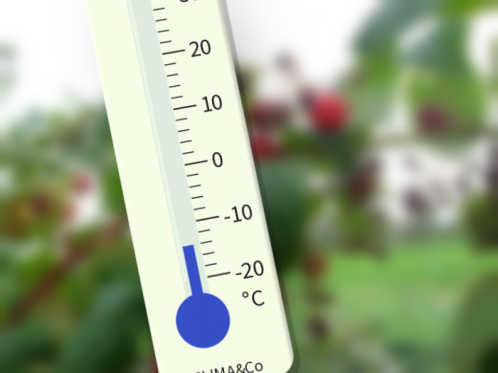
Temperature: -14 °C
